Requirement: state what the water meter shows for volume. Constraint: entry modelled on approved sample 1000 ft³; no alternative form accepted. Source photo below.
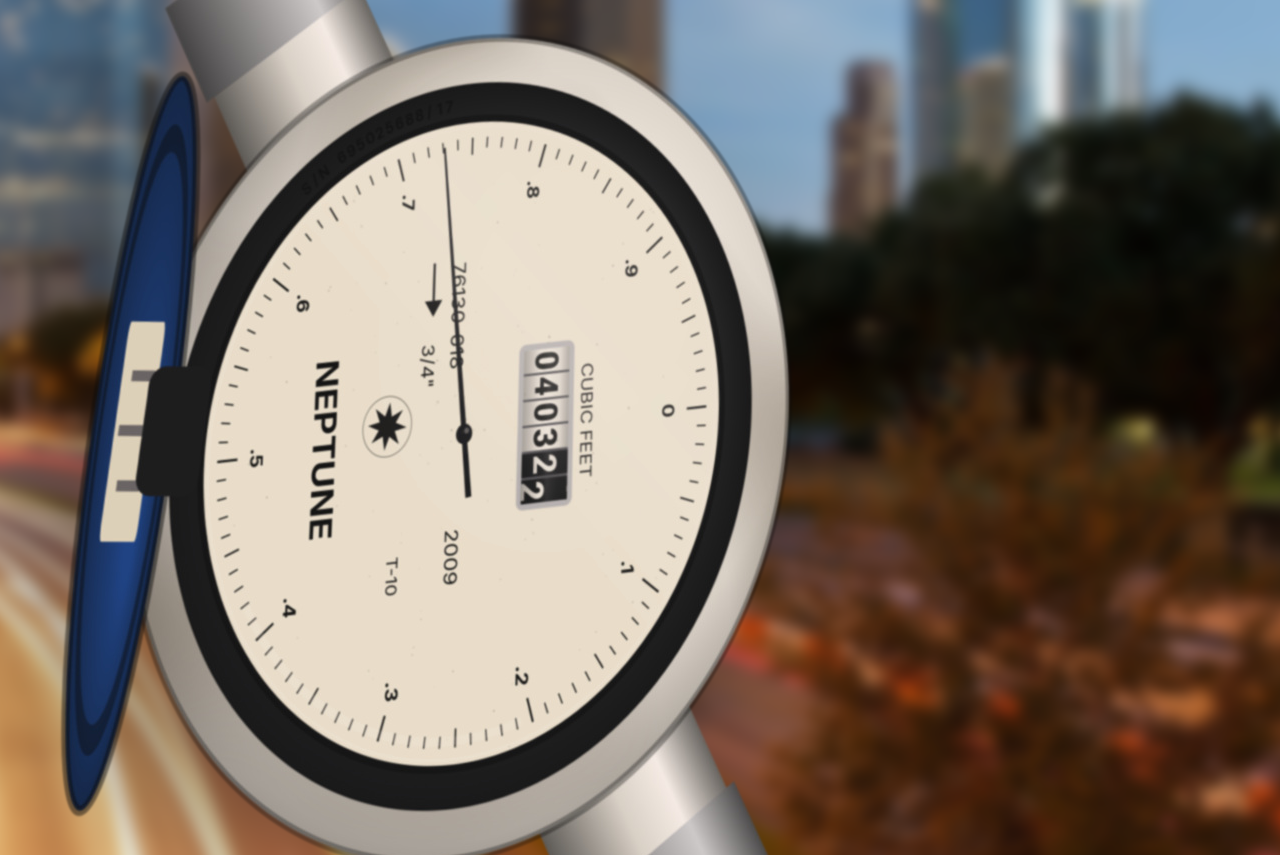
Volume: 40321.73 ft³
